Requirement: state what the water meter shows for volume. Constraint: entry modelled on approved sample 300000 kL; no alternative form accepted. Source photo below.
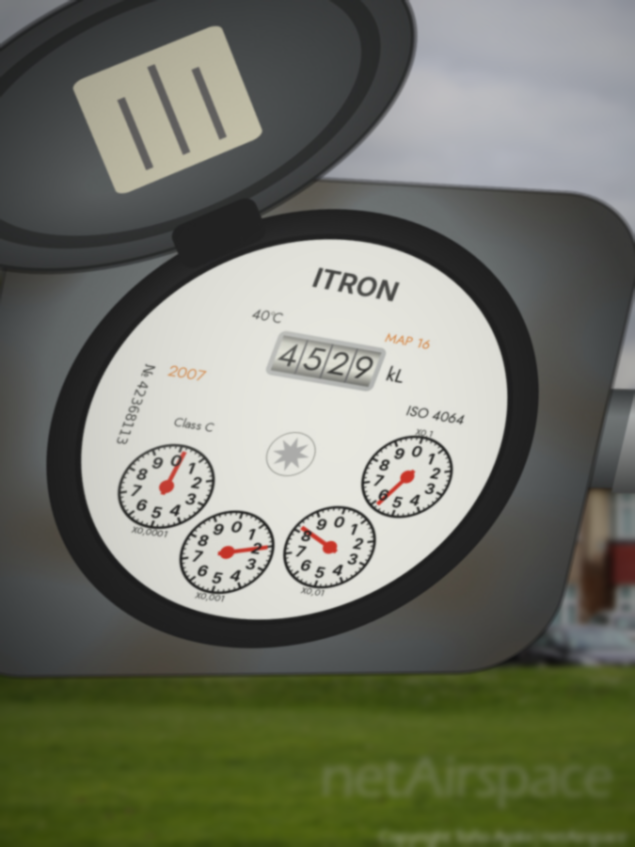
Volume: 4529.5820 kL
